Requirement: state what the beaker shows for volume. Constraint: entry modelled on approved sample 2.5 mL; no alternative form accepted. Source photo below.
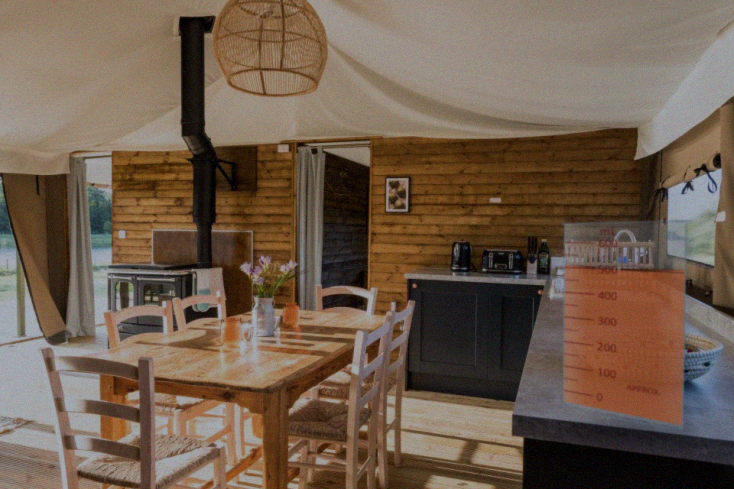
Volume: 500 mL
